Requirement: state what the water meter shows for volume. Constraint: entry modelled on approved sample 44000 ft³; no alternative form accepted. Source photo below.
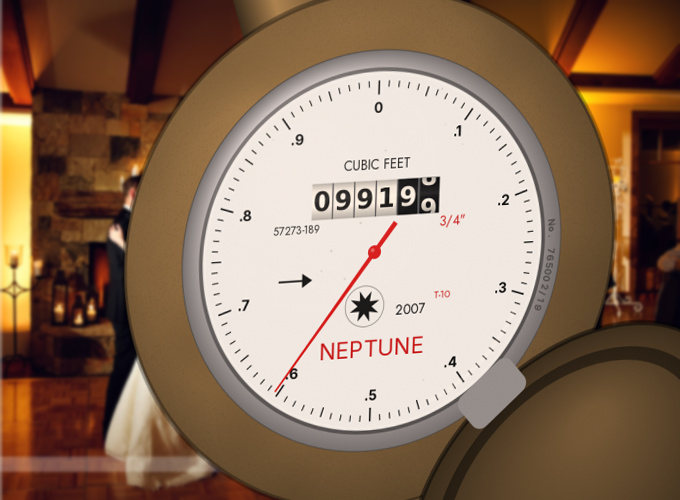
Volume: 99198.60 ft³
